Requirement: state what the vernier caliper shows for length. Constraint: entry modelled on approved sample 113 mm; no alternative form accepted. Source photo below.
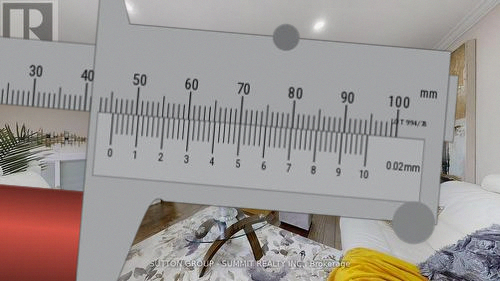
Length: 45.5 mm
